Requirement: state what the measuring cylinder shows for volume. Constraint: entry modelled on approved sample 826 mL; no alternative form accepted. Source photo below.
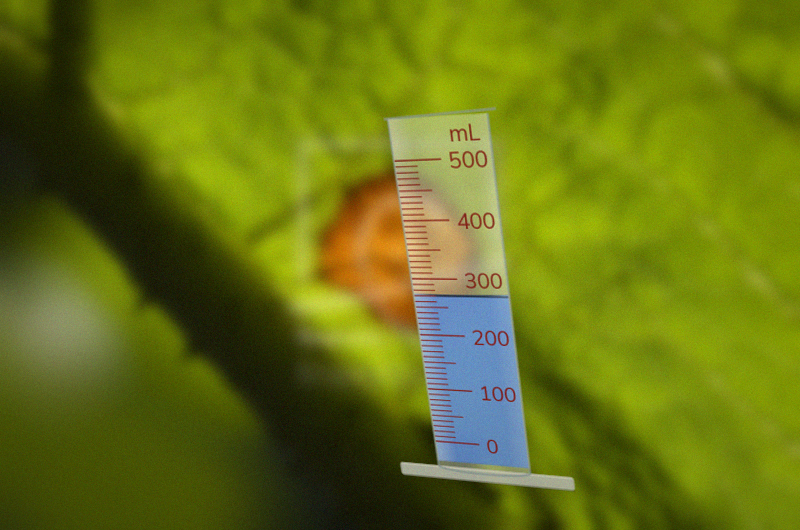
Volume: 270 mL
